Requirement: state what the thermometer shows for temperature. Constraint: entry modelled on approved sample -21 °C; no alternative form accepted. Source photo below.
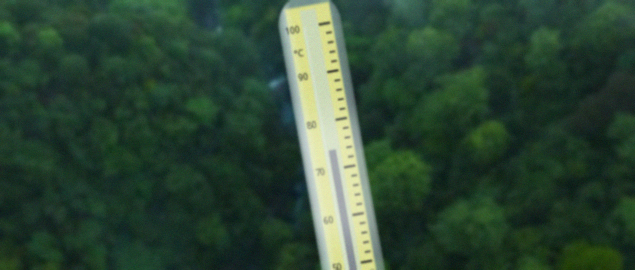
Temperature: 74 °C
